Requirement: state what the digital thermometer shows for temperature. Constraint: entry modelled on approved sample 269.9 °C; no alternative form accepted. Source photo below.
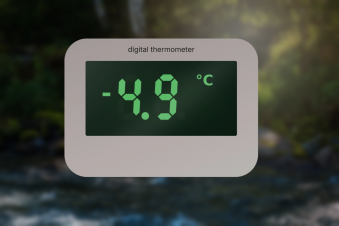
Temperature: -4.9 °C
